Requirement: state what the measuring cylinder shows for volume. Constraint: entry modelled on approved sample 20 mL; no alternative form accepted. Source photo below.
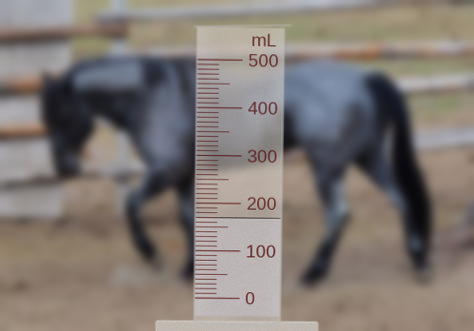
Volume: 170 mL
